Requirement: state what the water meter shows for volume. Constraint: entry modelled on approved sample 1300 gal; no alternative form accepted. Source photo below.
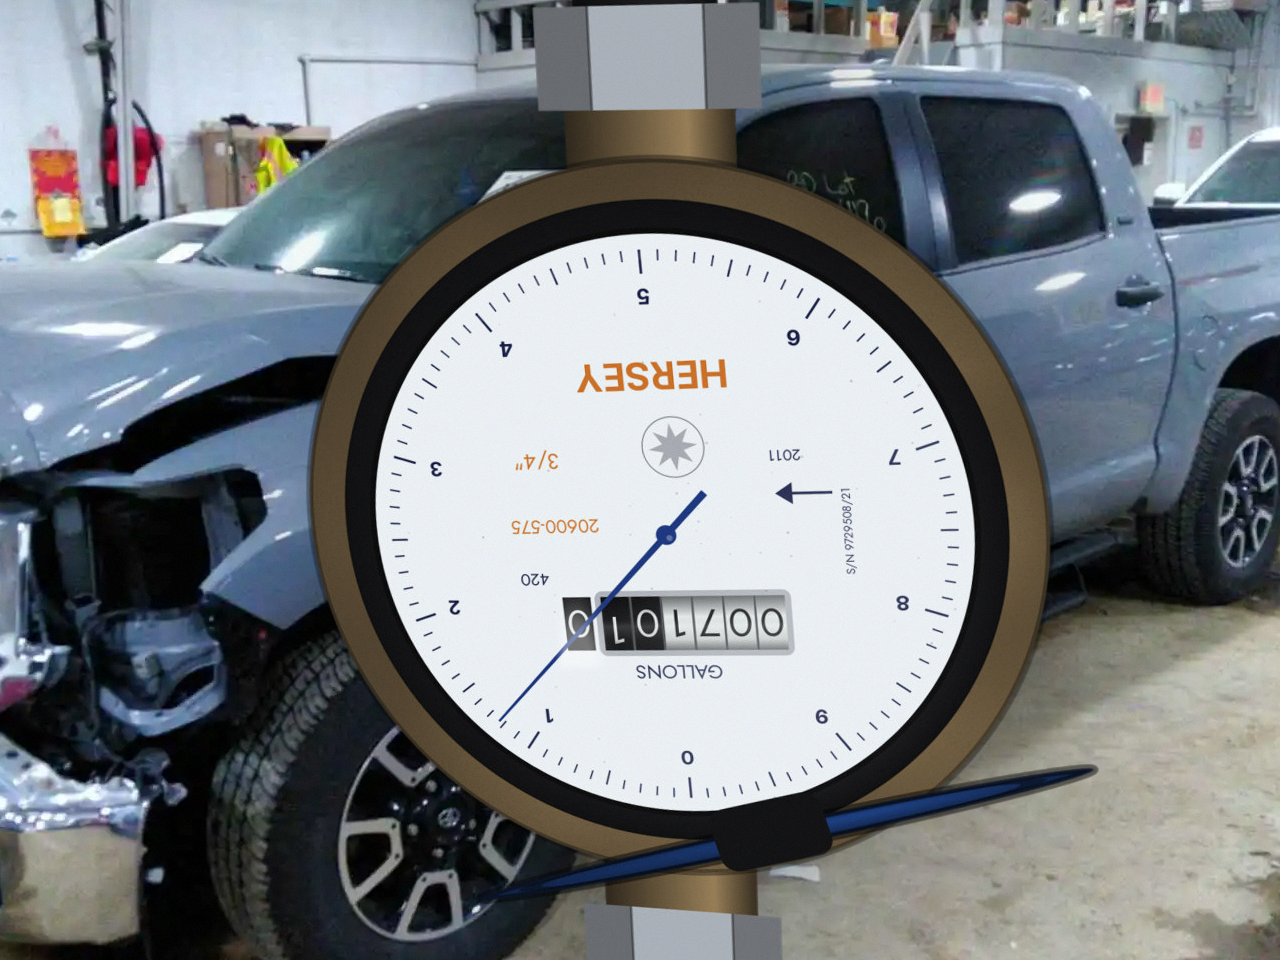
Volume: 71011.2 gal
